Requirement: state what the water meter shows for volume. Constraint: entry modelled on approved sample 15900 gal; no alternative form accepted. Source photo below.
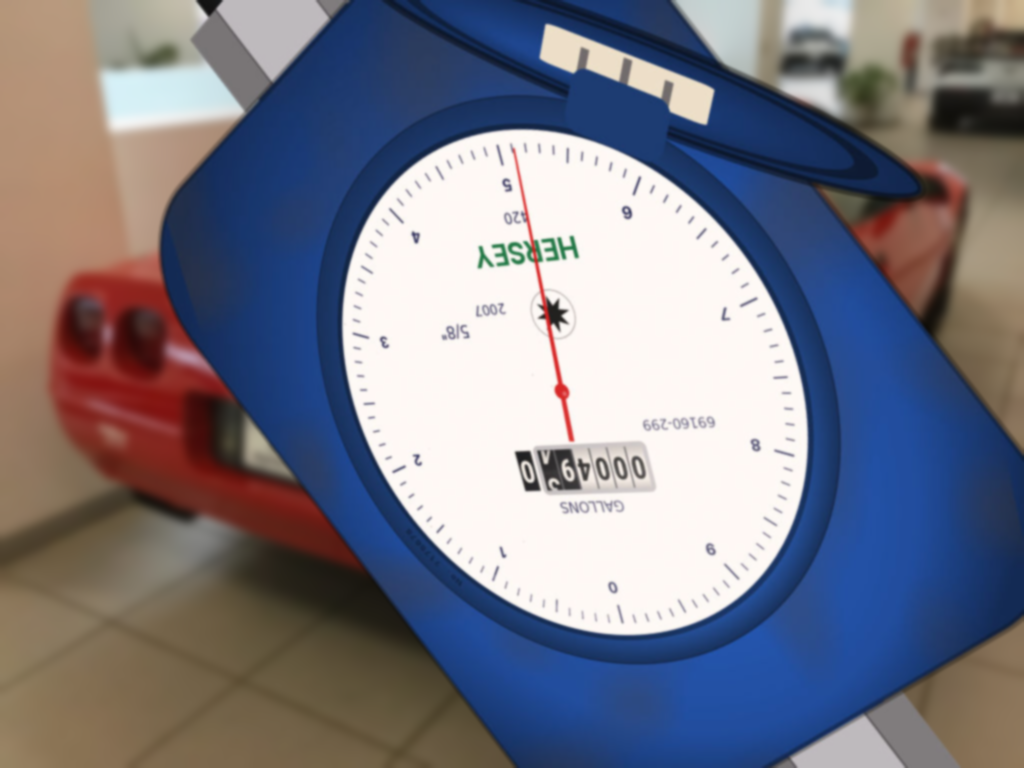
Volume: 4935.1 gal
